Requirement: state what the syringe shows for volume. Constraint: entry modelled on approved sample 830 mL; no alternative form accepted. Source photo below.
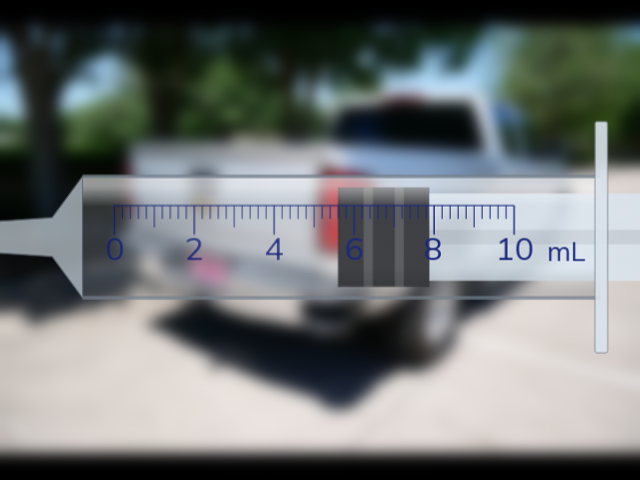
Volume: 5.6 mL
